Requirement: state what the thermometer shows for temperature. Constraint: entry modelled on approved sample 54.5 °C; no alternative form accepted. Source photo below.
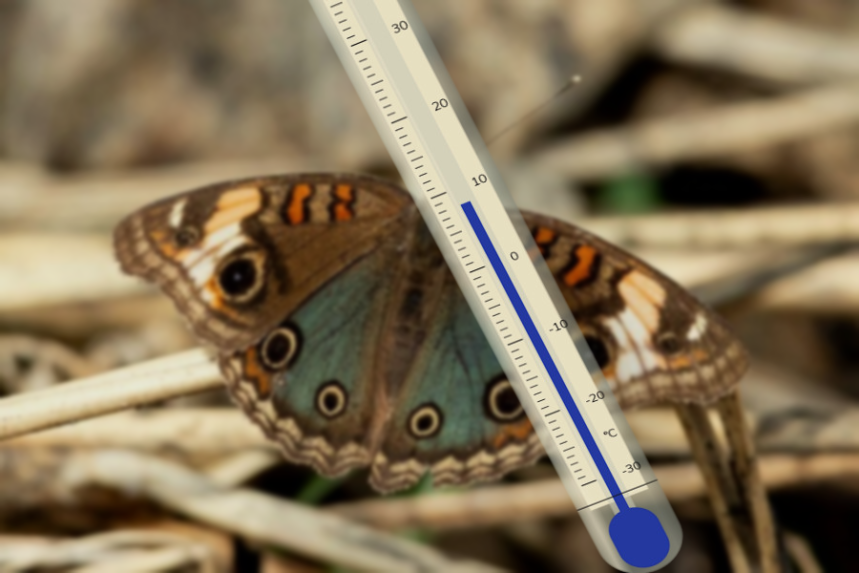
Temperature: 8 °C
